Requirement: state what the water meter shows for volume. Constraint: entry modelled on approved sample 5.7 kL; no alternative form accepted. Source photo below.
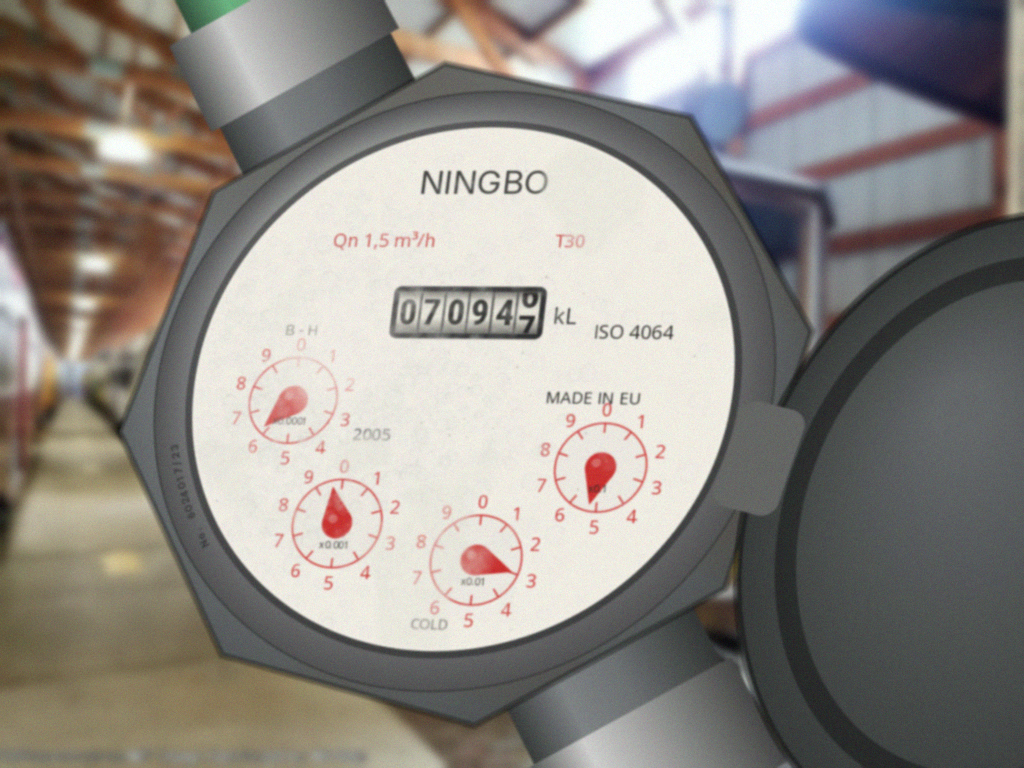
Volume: 70946.5296 kL
